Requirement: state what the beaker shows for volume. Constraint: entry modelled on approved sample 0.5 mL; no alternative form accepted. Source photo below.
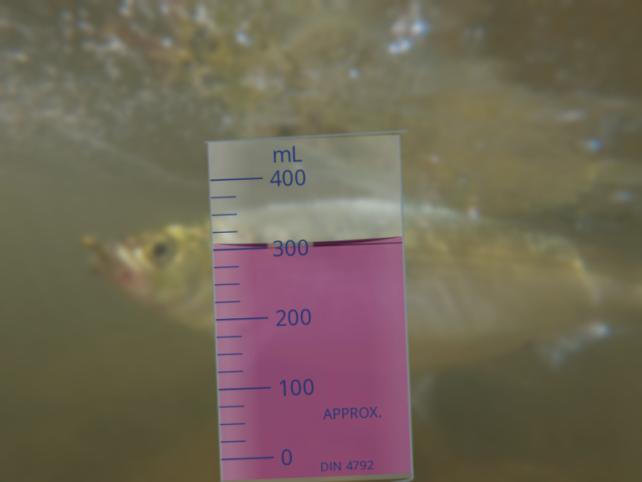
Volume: 300 mL
